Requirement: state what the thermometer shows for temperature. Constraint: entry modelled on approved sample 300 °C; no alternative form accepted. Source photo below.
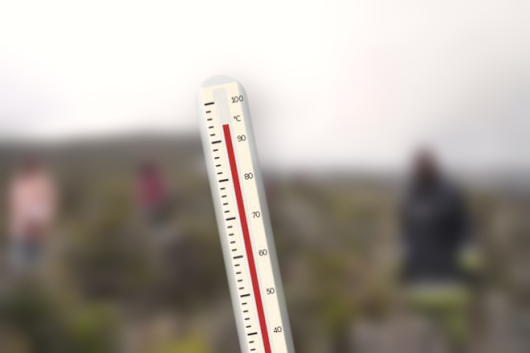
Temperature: 94 °C
